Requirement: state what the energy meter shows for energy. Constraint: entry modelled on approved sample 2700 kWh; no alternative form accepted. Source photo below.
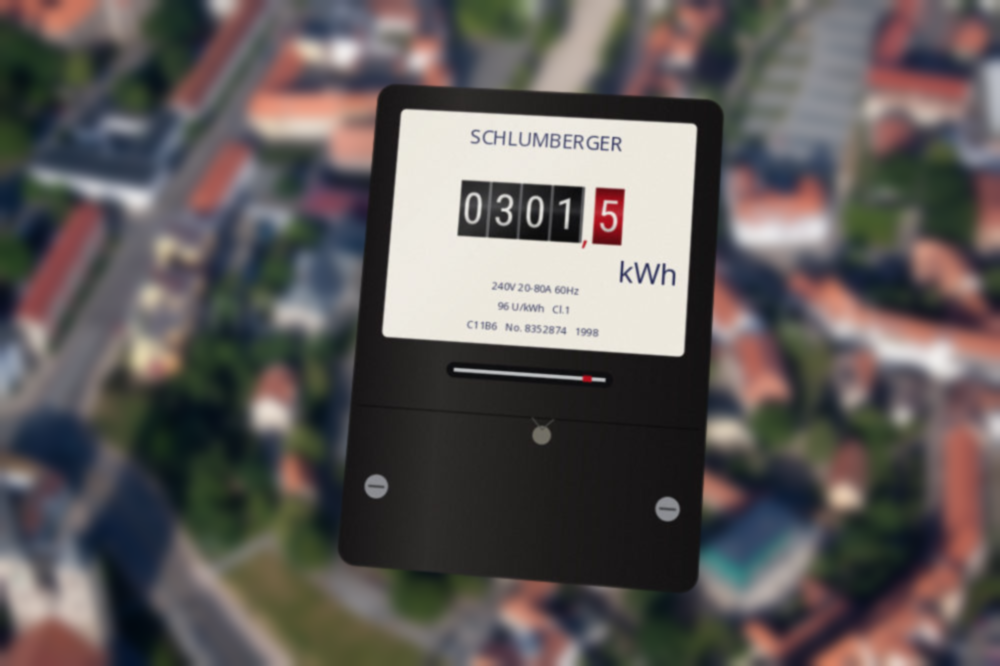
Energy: 301.5 kWh
